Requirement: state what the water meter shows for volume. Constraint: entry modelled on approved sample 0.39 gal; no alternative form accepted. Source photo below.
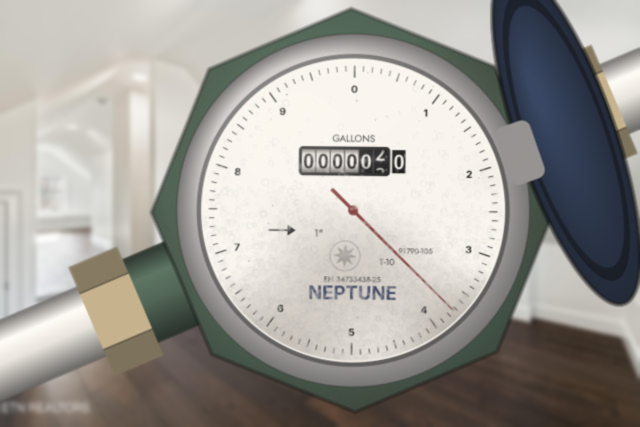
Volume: 23.7 gal
